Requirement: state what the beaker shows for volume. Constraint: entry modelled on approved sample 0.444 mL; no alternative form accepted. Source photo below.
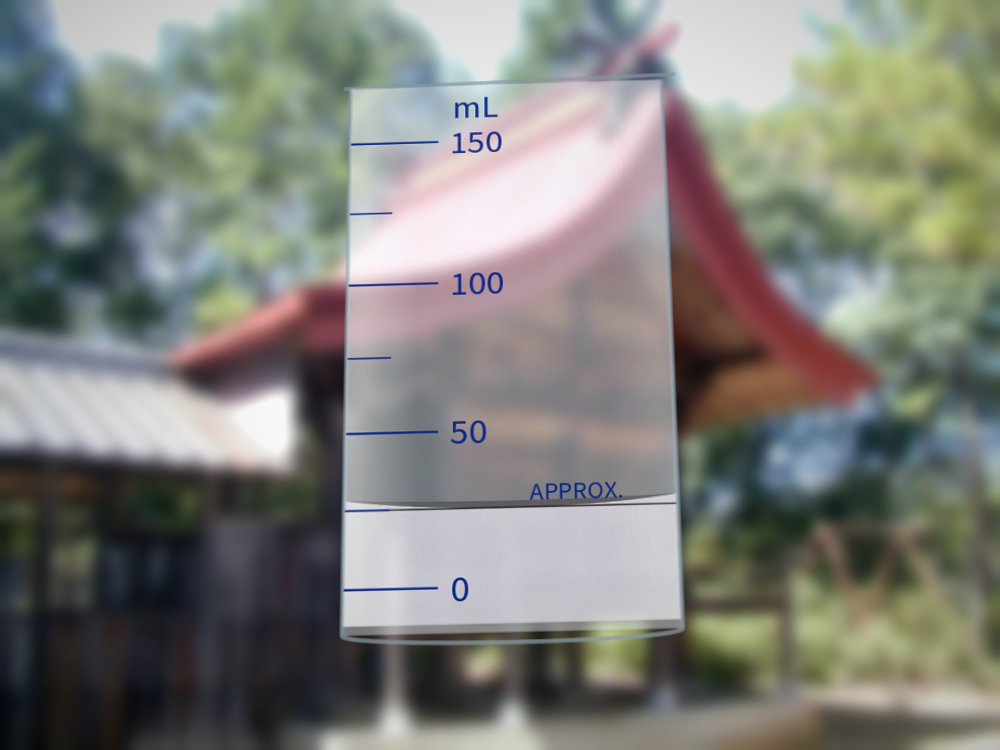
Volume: 25 mL
